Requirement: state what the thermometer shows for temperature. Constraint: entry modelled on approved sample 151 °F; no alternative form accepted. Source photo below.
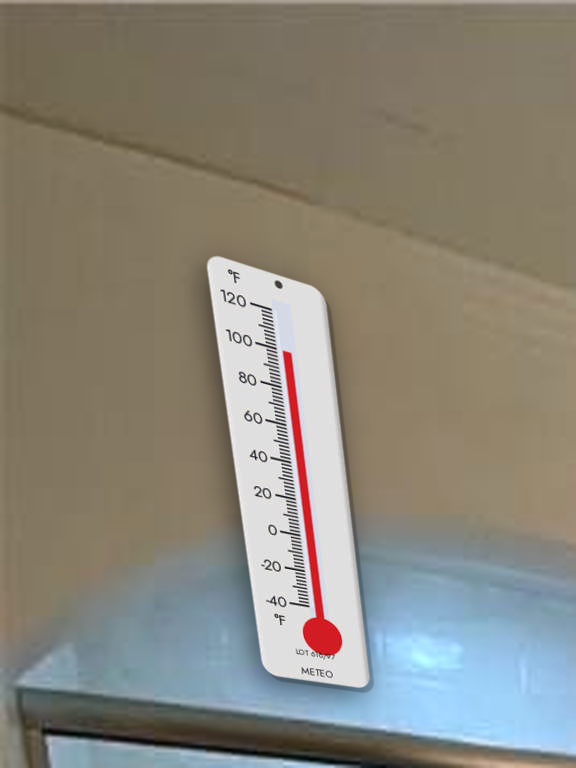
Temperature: 100 °F
